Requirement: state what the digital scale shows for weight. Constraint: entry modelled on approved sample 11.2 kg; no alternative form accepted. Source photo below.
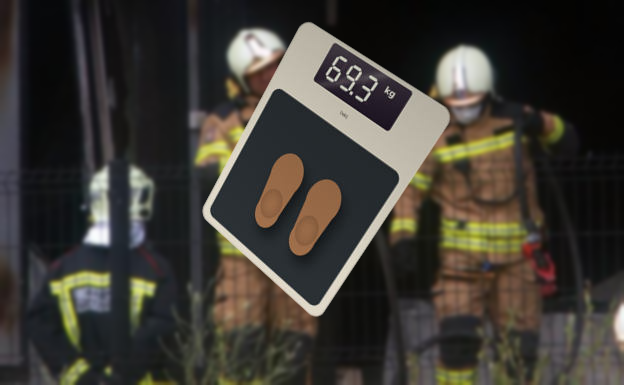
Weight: 69.3 kg
